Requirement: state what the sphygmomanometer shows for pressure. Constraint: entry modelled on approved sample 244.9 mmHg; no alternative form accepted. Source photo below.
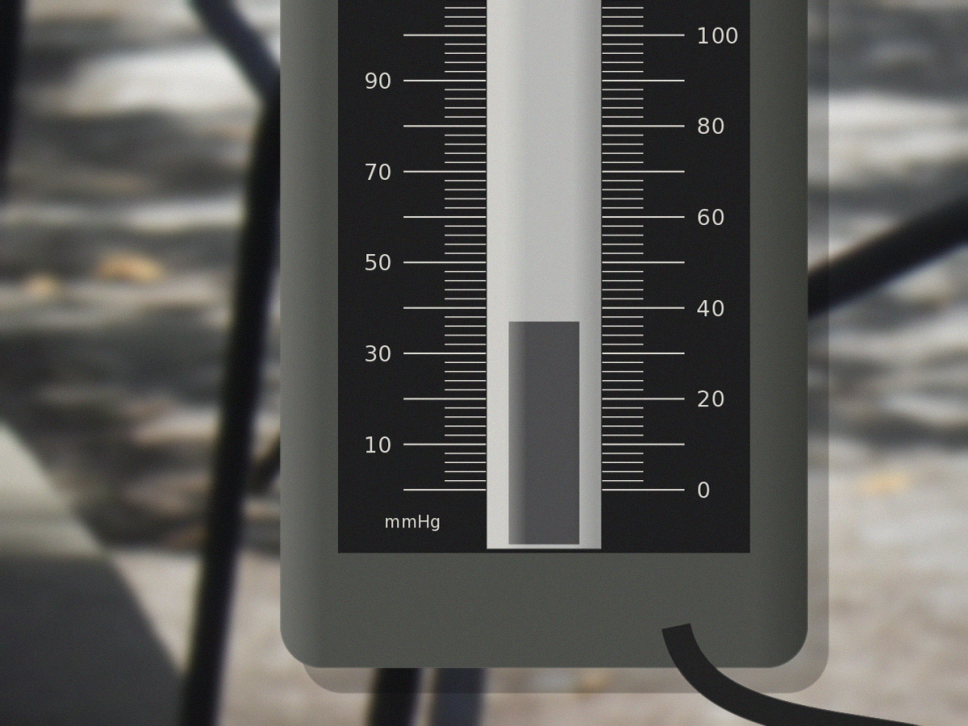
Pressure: 37 mmHg
